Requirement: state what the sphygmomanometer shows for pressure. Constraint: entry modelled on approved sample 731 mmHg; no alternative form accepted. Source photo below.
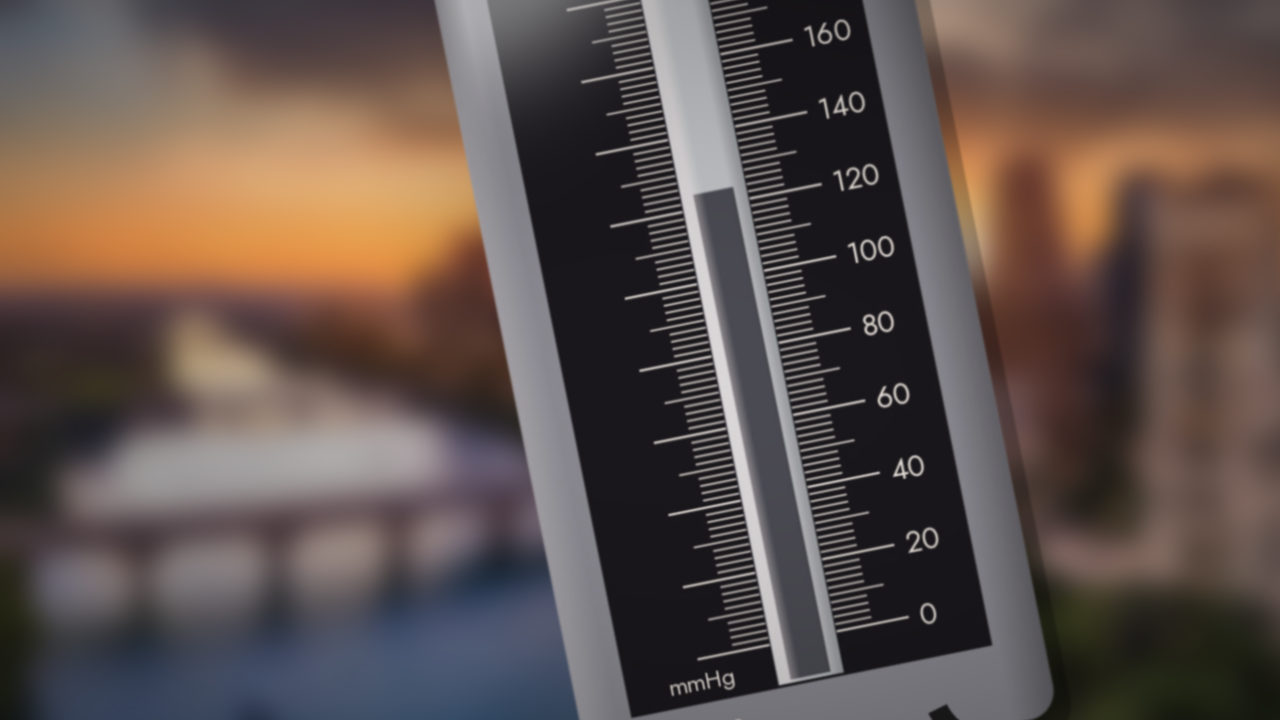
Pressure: 124 mmHg
